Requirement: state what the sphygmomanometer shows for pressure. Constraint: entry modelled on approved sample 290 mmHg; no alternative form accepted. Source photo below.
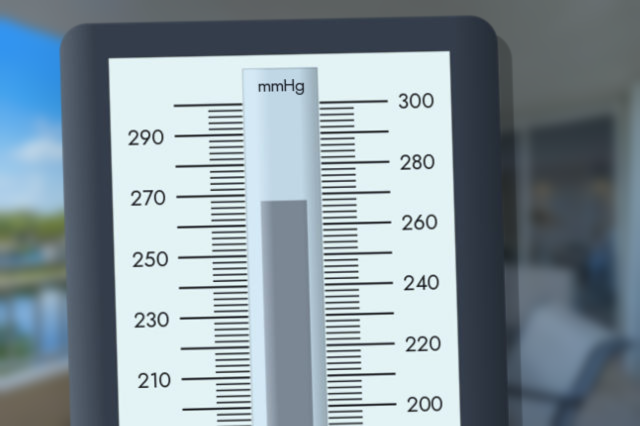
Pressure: 268 mmHg
